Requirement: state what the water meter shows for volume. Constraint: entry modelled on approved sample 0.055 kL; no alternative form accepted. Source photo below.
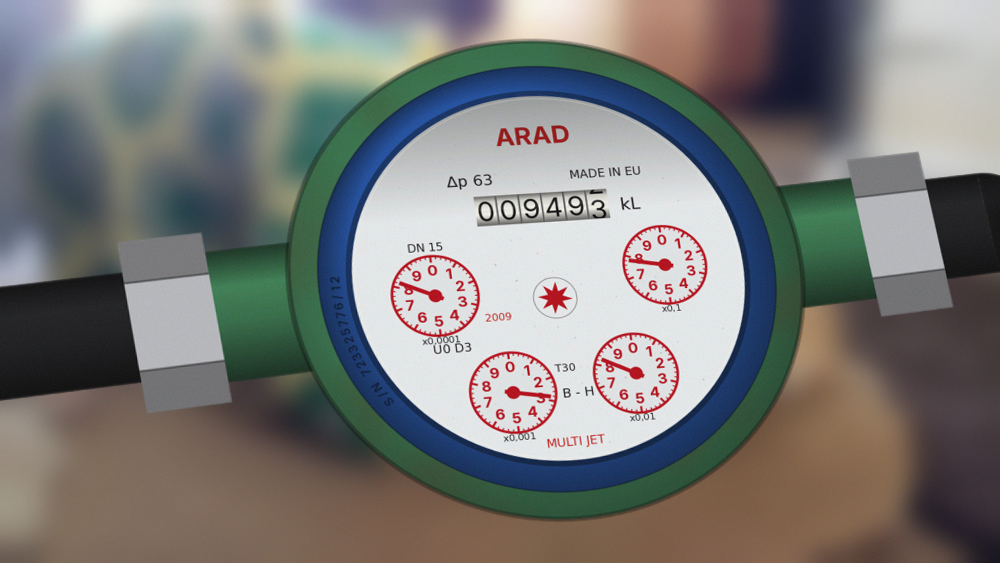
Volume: 9492.7828 kL
